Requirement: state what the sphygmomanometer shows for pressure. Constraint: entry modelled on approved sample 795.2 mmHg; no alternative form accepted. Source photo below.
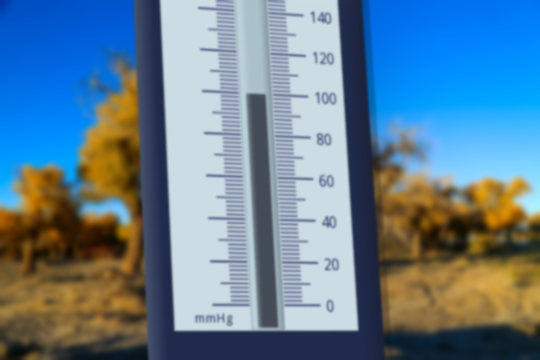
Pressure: 100 mmHg
